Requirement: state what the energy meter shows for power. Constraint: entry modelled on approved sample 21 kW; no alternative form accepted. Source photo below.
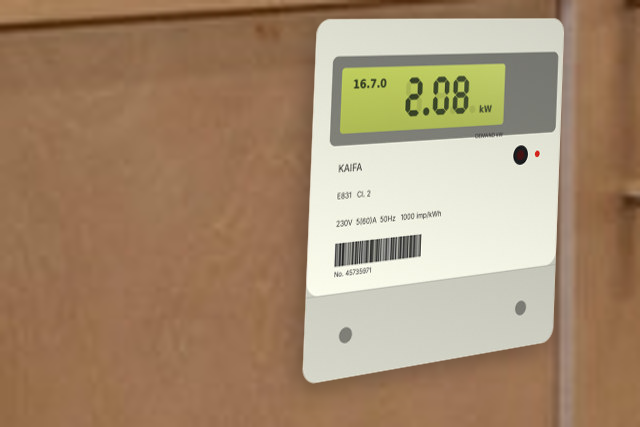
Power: 2.08 kW
